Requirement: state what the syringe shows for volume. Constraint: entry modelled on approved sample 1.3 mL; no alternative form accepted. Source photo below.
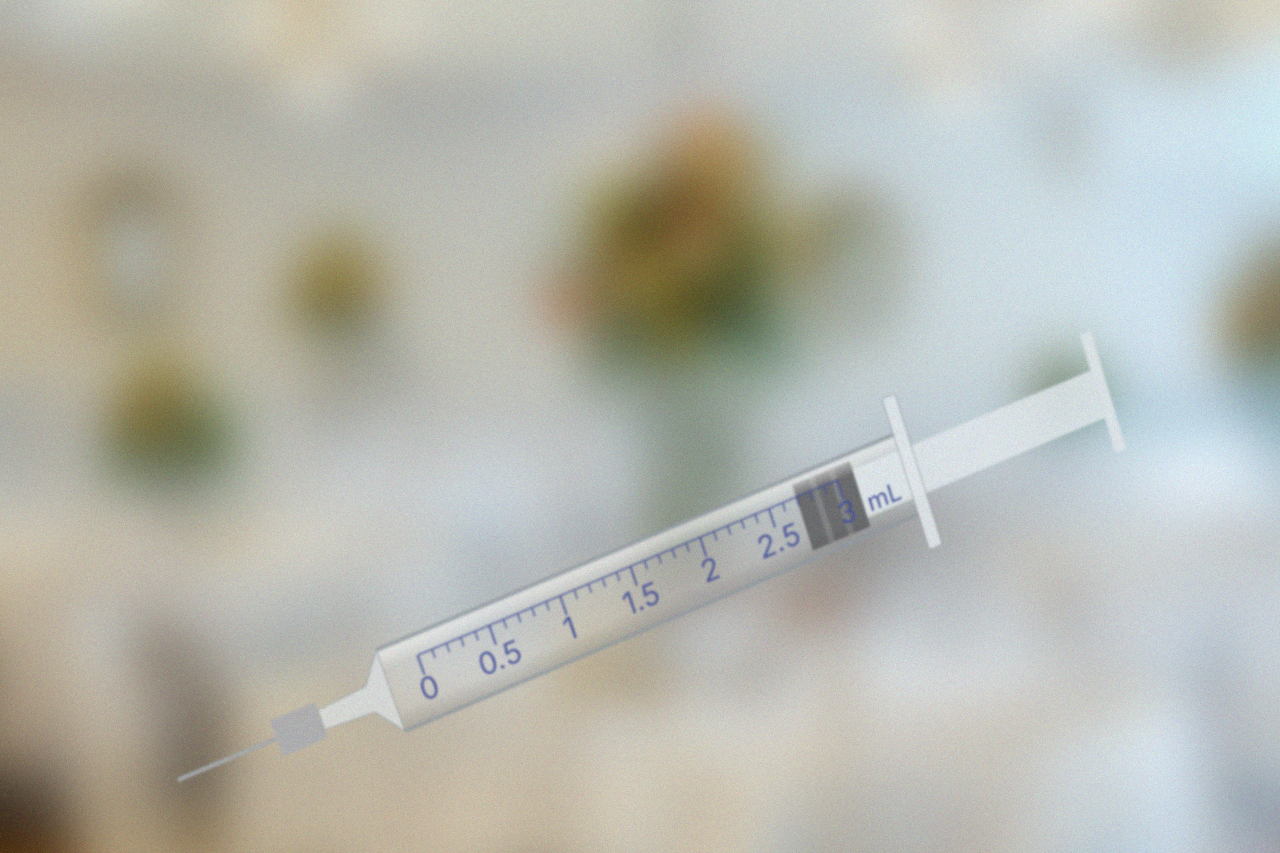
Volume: 2.7 mL
